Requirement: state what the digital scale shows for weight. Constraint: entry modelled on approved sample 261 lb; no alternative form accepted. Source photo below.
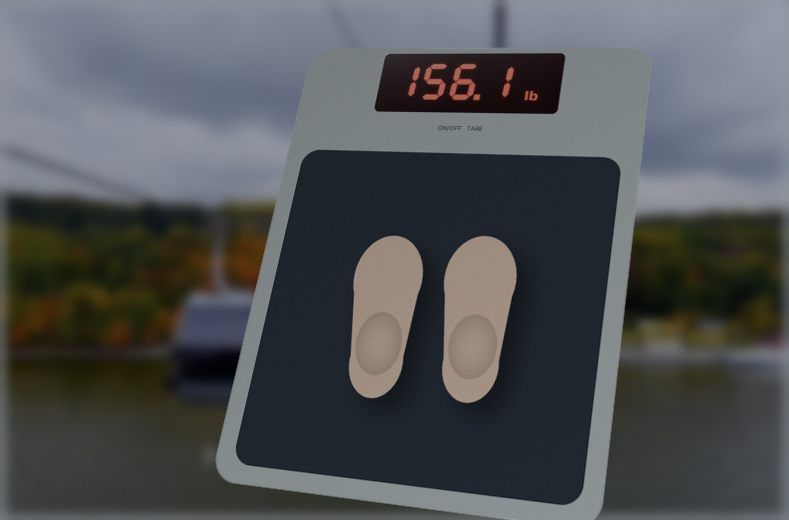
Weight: 156.1 lb
